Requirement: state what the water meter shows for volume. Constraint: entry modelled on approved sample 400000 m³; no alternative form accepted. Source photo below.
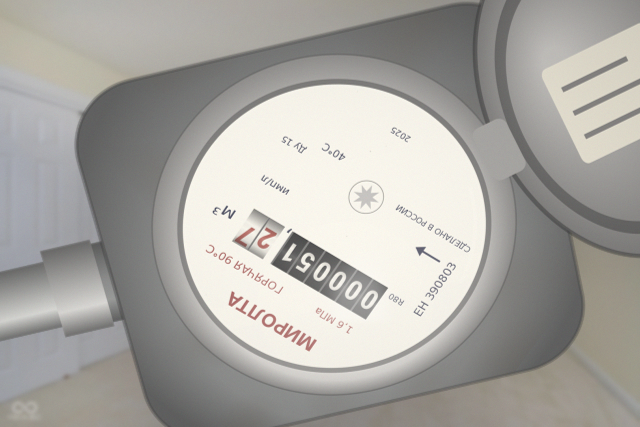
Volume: 51.27 m³
